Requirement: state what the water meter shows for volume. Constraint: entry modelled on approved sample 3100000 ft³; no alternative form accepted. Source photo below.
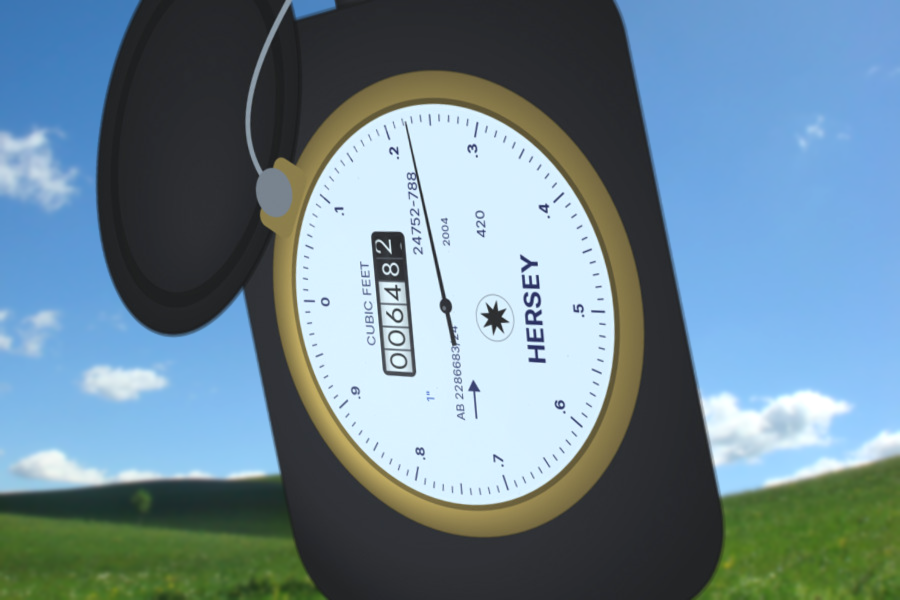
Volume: 6482.22 ft³
